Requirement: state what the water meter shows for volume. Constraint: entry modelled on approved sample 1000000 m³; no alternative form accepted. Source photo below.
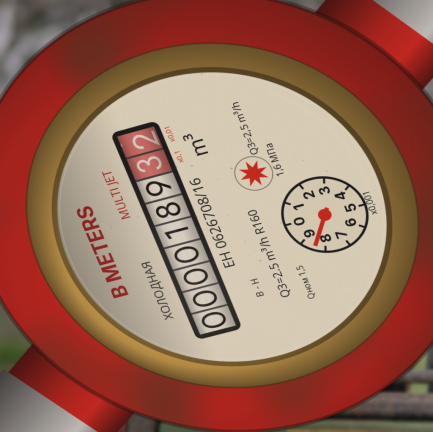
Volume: 189.318 m³
